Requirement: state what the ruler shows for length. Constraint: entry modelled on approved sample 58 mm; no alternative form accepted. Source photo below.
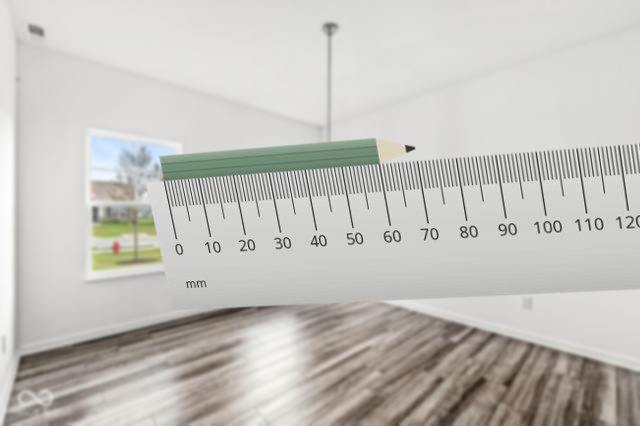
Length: 70 mm
